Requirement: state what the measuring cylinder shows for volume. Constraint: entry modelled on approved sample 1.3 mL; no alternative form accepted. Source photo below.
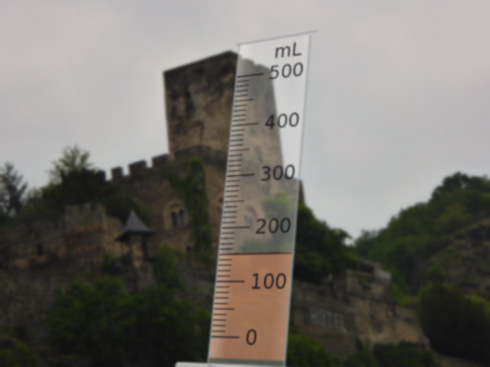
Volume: 150 mL
